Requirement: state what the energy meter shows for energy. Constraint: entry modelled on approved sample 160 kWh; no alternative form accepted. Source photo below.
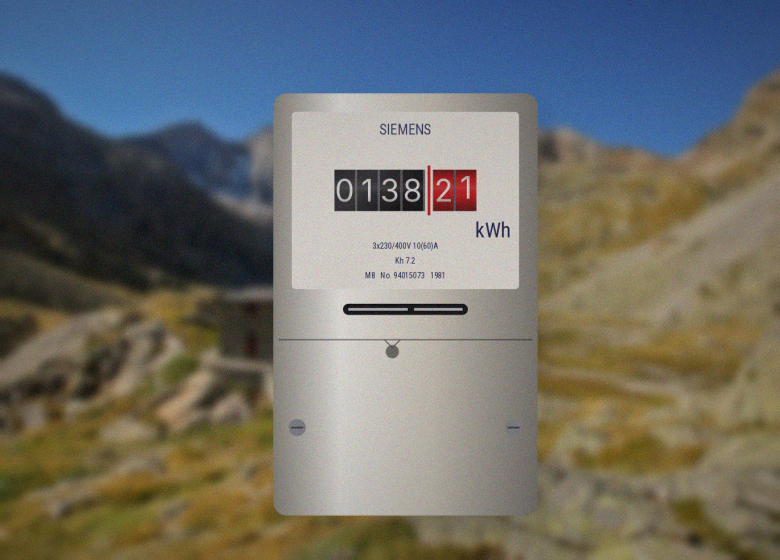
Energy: 138.21 kWh
